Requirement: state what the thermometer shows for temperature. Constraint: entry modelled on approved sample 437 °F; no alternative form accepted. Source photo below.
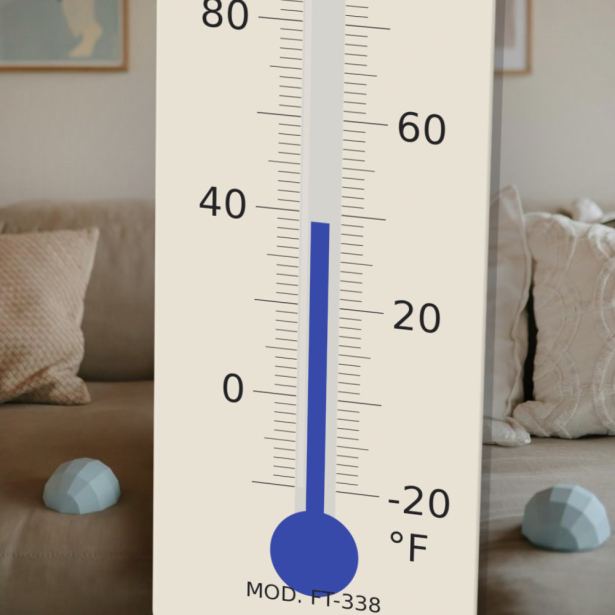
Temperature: 38 °F
